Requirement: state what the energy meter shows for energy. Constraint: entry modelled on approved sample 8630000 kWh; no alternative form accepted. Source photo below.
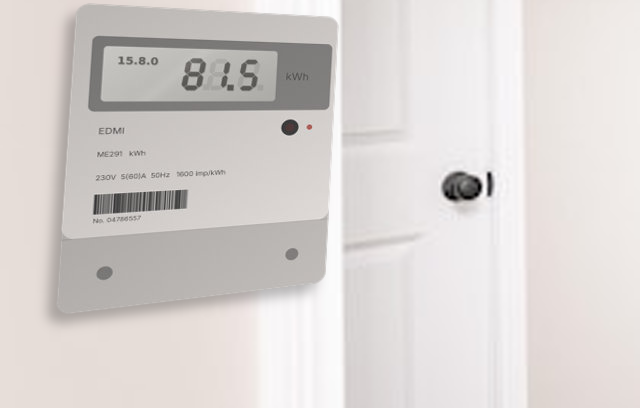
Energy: 81.5 kWh
